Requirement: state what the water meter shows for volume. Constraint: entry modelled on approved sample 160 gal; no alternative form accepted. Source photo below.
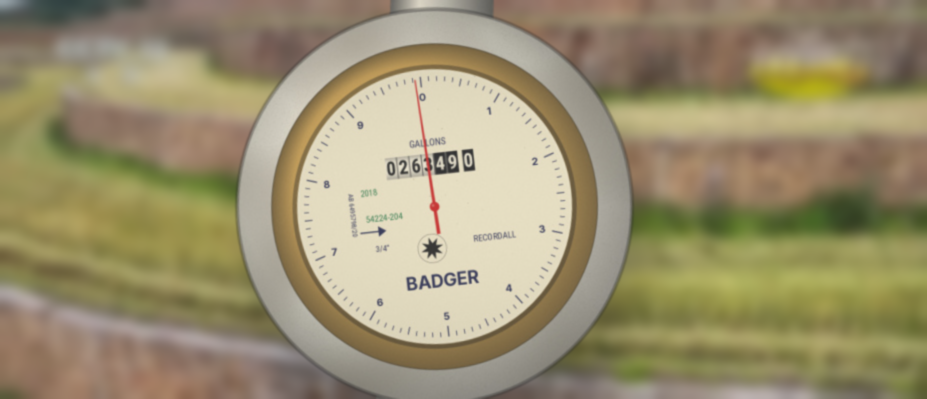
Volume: 263489.9 gal
